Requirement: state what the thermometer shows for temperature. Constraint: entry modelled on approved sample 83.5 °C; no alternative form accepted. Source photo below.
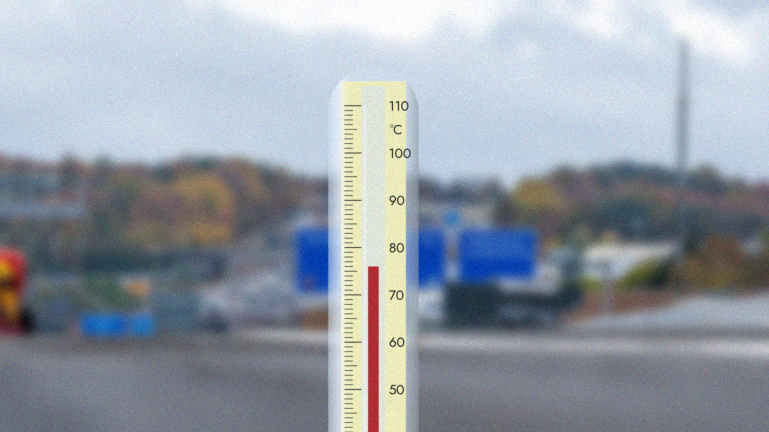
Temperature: 76 °C
